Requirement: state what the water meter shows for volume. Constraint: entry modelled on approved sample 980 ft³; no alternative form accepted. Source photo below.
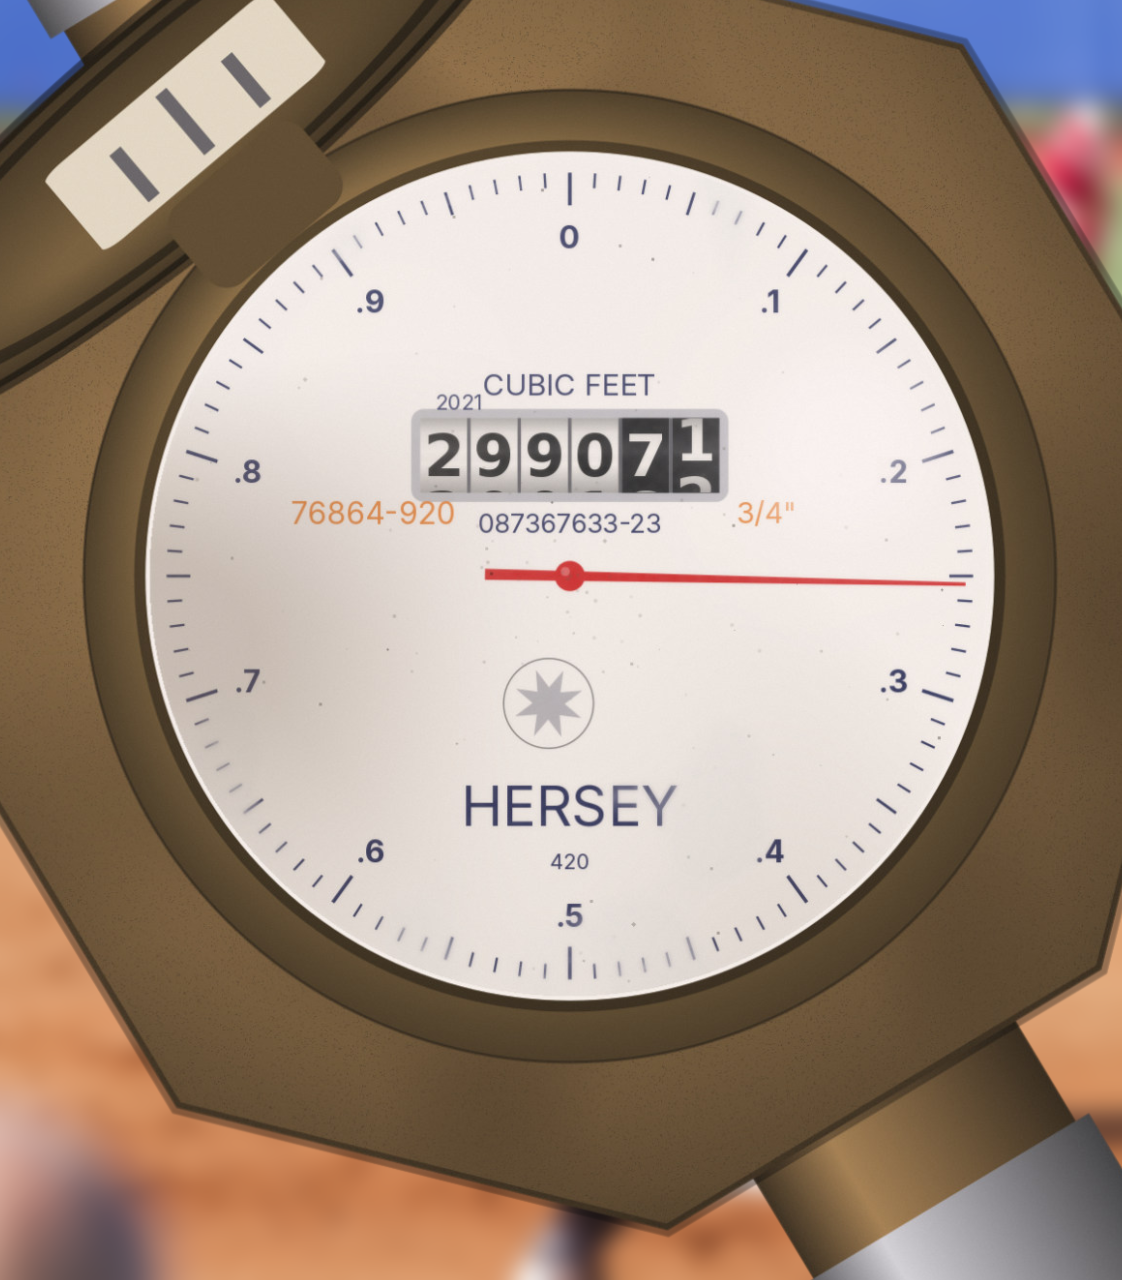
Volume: 299071.25 ft³
